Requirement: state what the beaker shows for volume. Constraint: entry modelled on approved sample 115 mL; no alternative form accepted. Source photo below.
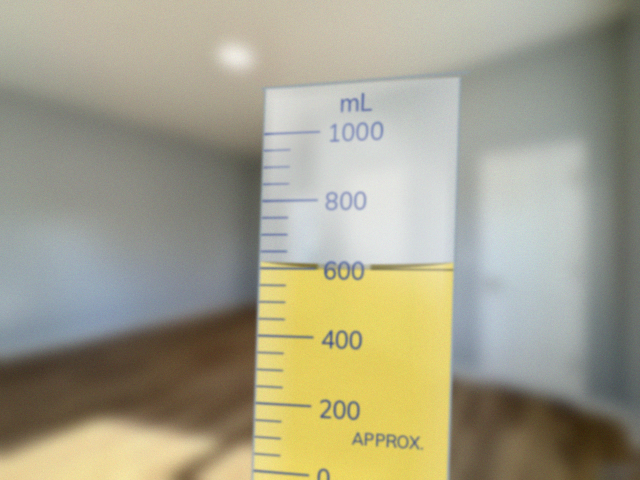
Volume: 600 mL
